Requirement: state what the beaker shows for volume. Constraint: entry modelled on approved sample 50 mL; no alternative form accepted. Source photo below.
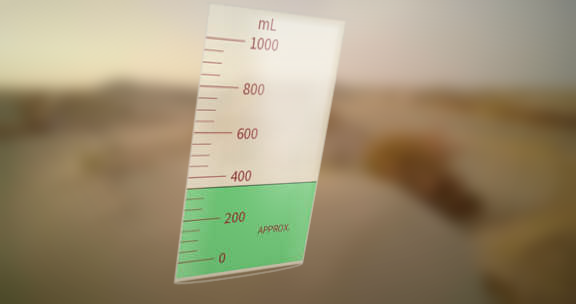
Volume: 350 mL
